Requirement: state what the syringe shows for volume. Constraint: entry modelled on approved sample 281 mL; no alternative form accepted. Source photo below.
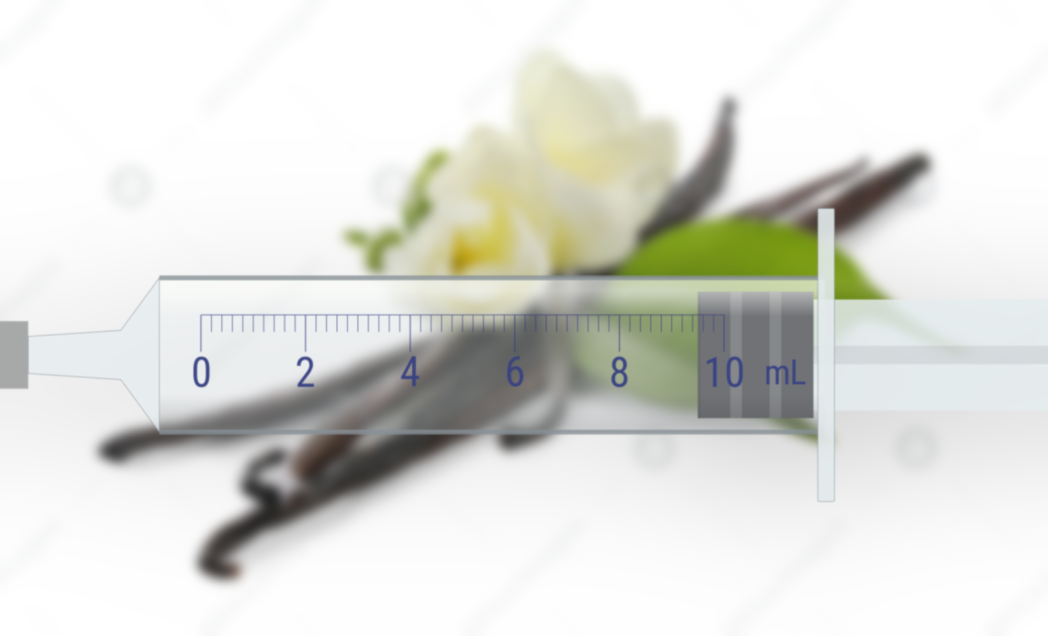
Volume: 9.5 mL
